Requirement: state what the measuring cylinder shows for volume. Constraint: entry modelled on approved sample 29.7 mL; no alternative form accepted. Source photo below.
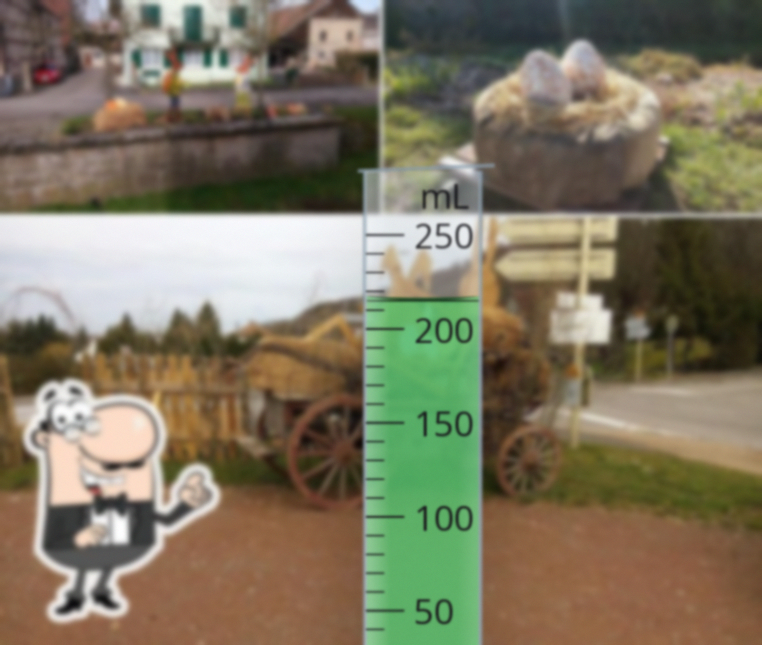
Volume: 215 mL
